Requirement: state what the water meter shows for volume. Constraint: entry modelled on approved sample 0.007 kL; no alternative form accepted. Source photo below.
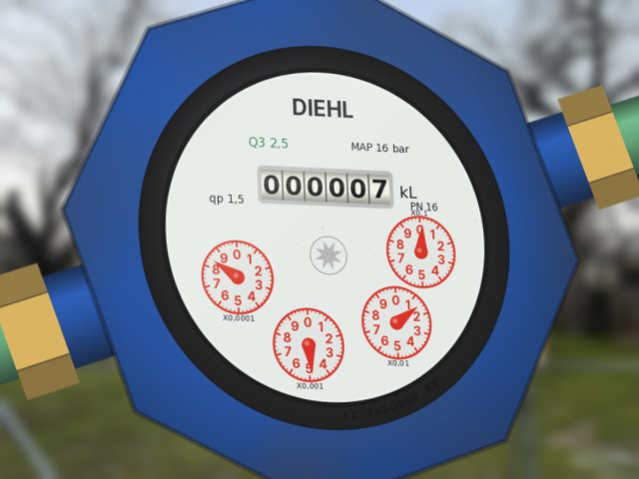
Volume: 7.0148 kL
